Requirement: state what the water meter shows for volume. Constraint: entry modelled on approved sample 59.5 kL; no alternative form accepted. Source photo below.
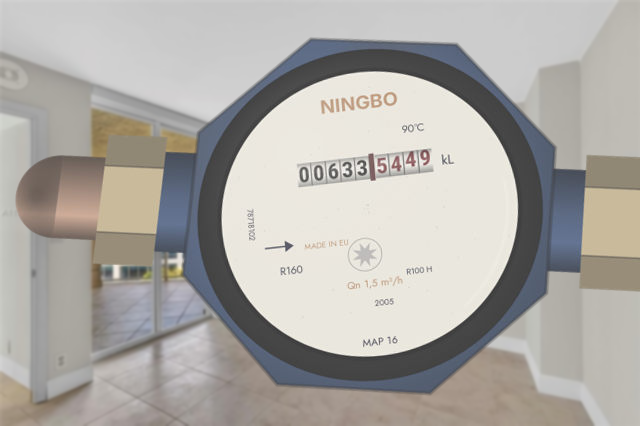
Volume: 633.5449 kL
